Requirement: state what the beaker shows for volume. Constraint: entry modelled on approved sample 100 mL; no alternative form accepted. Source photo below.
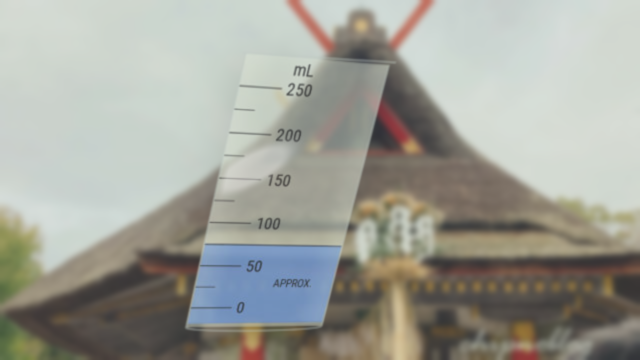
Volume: 75 mL
